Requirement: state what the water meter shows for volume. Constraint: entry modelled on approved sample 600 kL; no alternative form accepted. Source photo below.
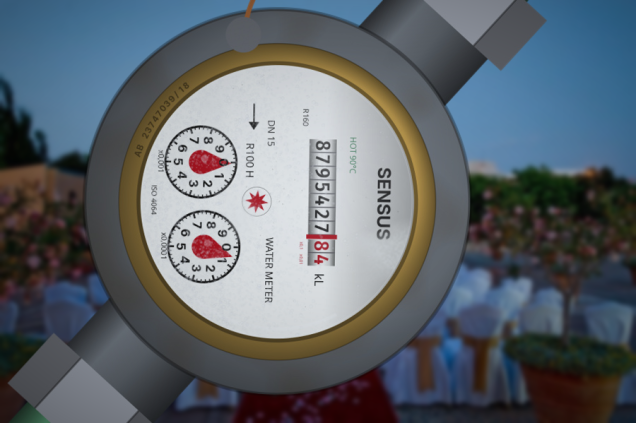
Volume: 8795427.8400 kL
